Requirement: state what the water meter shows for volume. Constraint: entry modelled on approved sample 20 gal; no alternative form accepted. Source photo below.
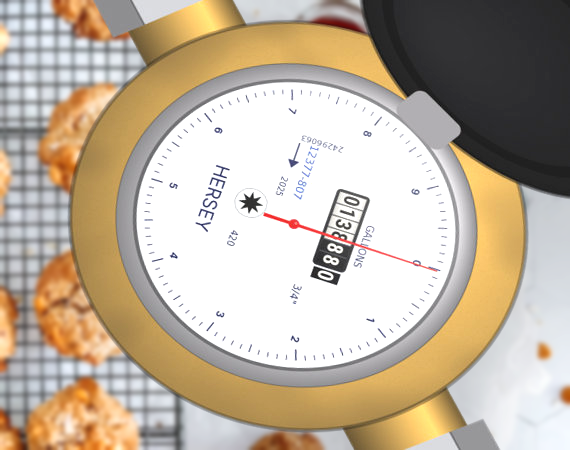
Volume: 138880.0 gal
